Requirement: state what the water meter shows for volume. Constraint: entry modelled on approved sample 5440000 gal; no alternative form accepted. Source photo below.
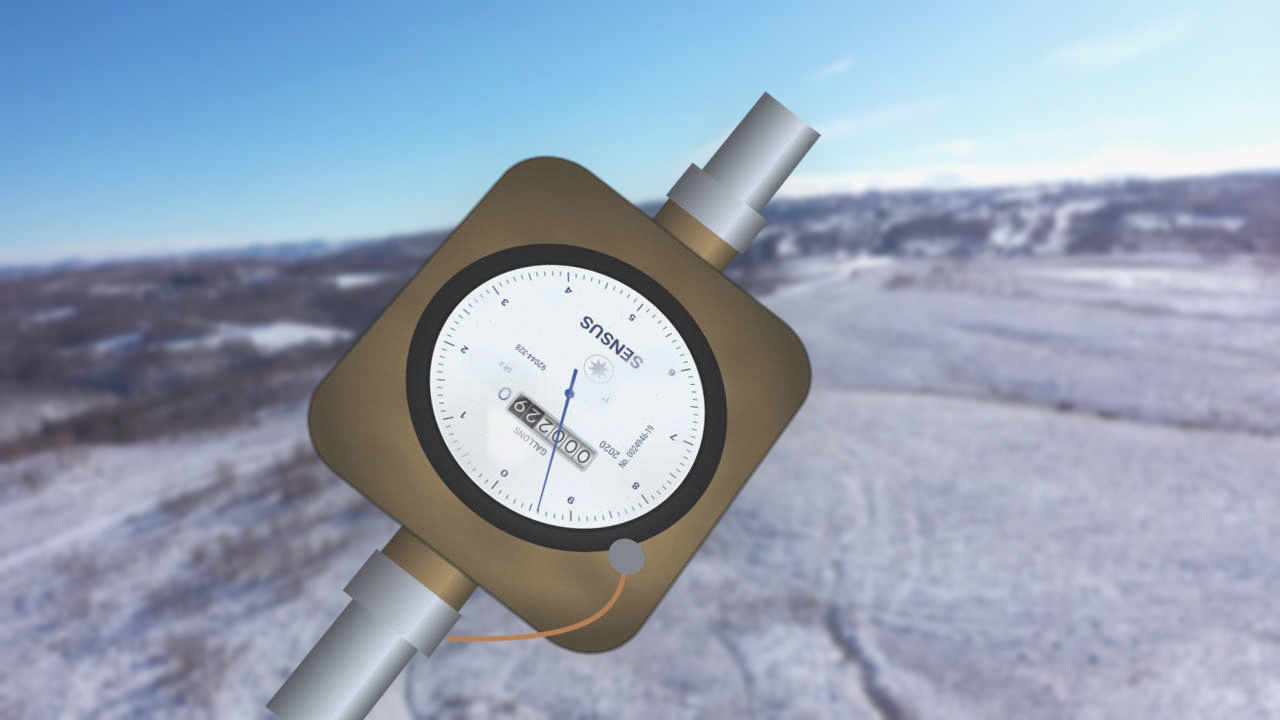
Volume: 2289.4 gal
